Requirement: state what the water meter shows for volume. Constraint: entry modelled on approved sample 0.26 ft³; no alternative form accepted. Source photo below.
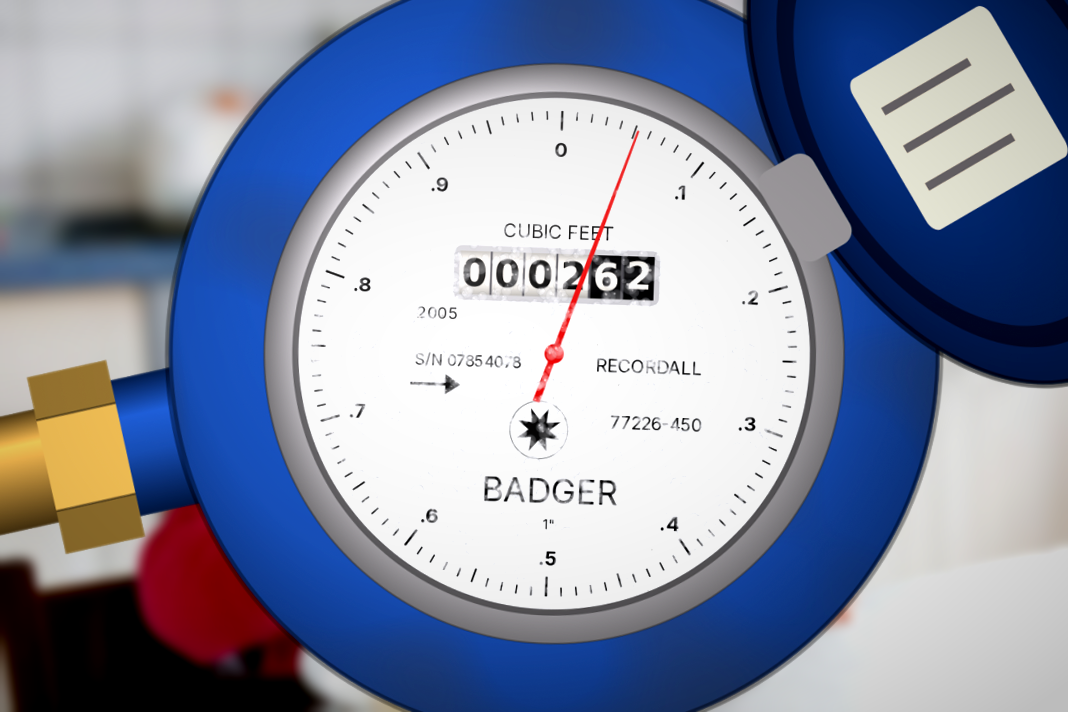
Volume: 262.05 ft³
